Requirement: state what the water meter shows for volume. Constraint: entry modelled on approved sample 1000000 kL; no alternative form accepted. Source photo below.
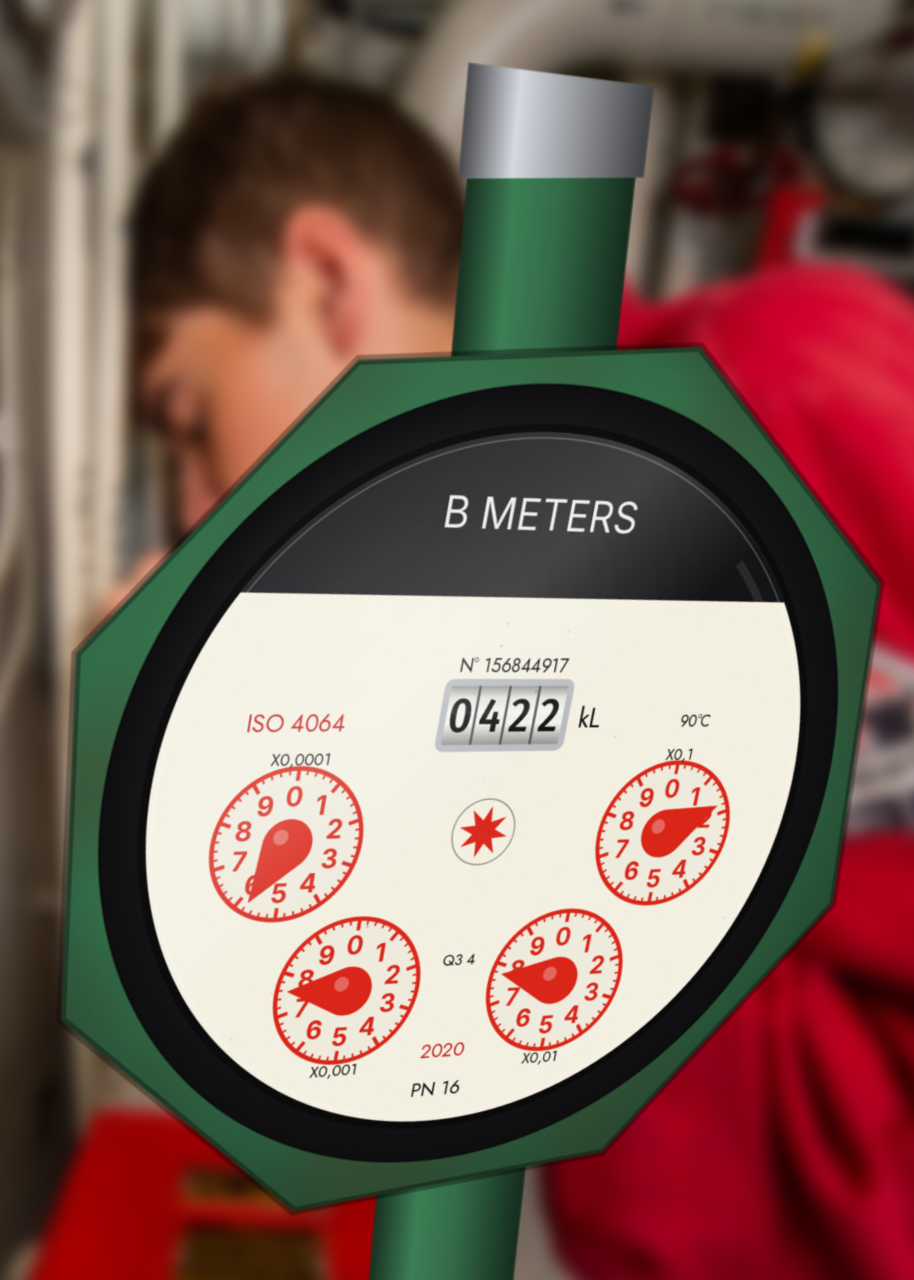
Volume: 422.1775 kL
